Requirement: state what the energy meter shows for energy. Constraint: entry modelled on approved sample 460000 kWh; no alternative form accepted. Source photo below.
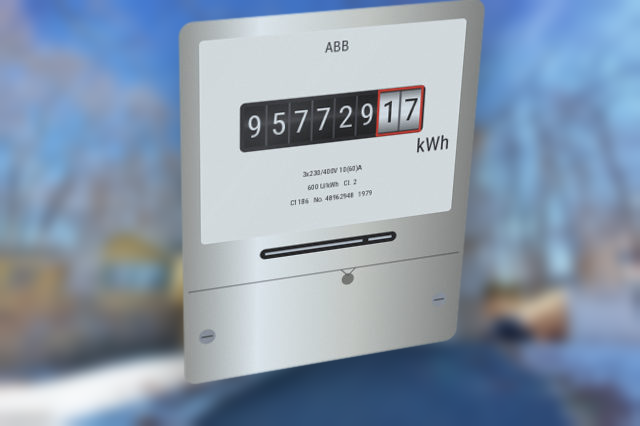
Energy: 957729.17 kWh
